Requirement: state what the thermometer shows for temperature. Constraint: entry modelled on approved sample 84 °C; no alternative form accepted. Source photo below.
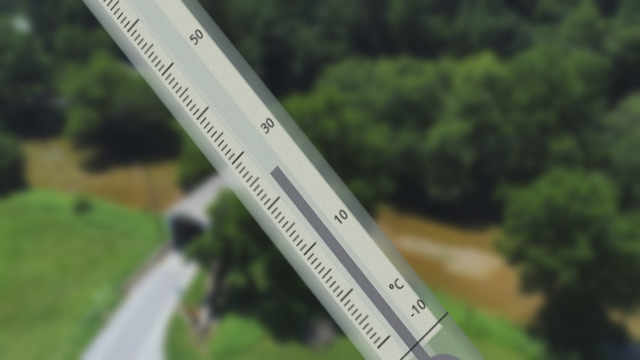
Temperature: 24 °C
